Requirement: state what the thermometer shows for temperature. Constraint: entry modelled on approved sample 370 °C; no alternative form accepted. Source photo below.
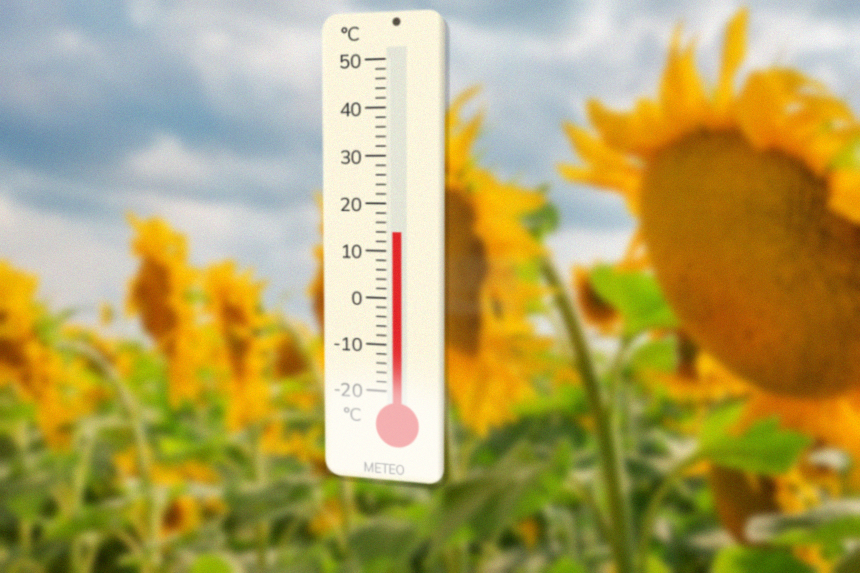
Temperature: 14 °C
